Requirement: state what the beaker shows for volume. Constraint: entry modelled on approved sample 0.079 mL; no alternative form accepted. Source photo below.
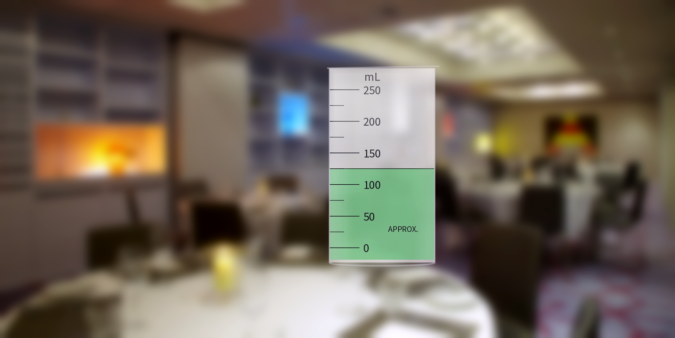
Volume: 125 mL
